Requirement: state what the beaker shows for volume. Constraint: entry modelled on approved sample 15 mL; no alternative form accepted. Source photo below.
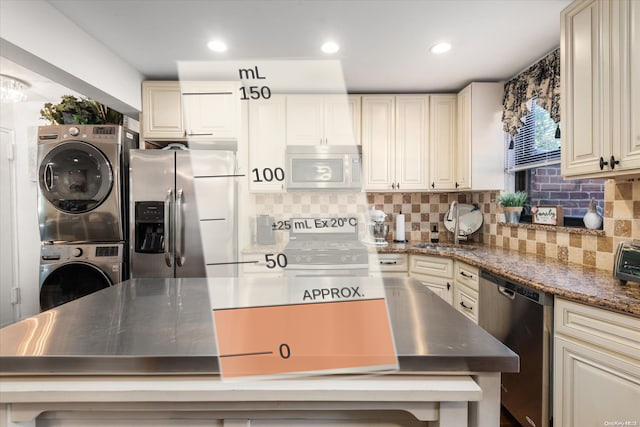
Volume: 25 mL
